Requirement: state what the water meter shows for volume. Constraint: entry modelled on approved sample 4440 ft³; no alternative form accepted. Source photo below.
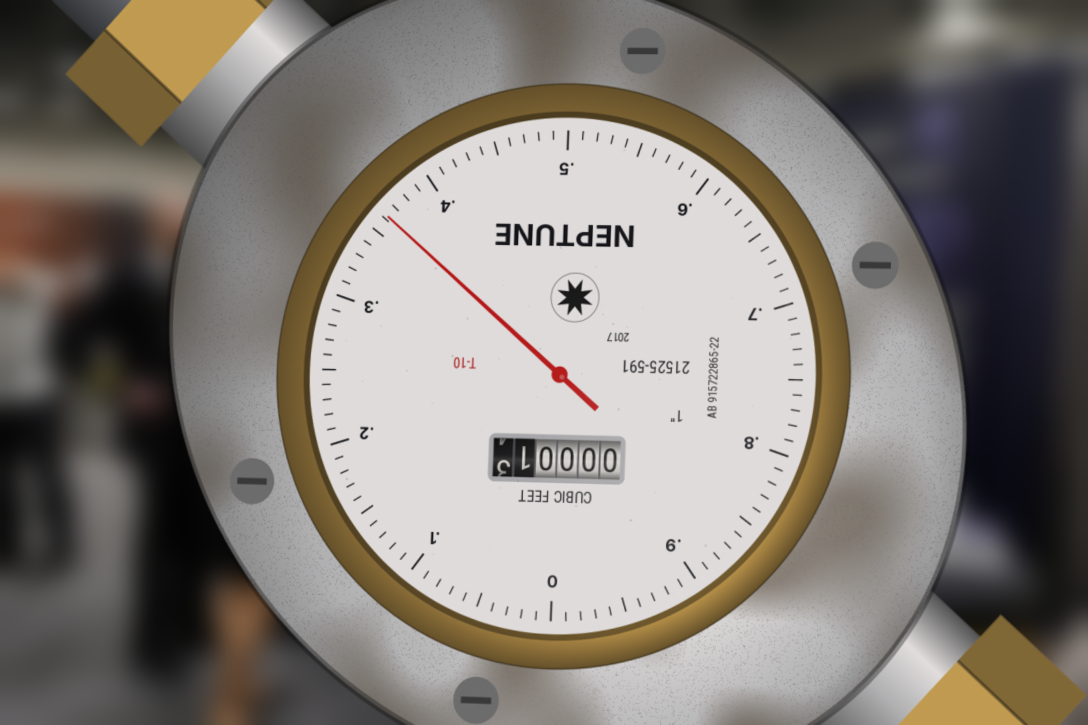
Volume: 13.36 ft³
